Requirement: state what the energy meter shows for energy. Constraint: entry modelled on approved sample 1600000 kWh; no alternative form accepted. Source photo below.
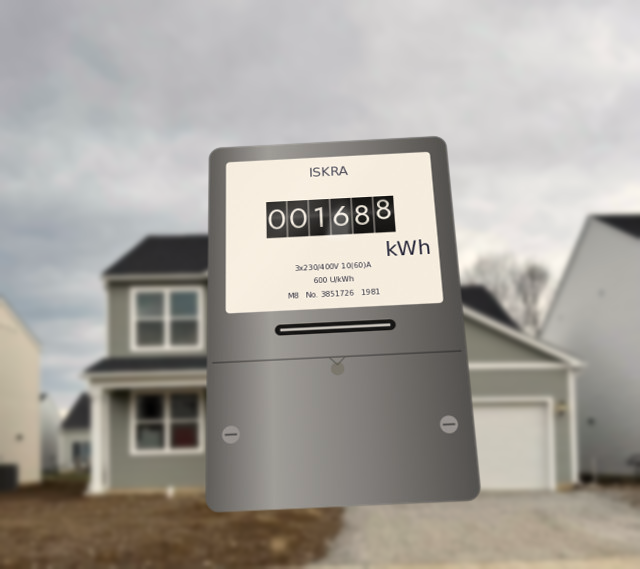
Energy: 1688 kWh
